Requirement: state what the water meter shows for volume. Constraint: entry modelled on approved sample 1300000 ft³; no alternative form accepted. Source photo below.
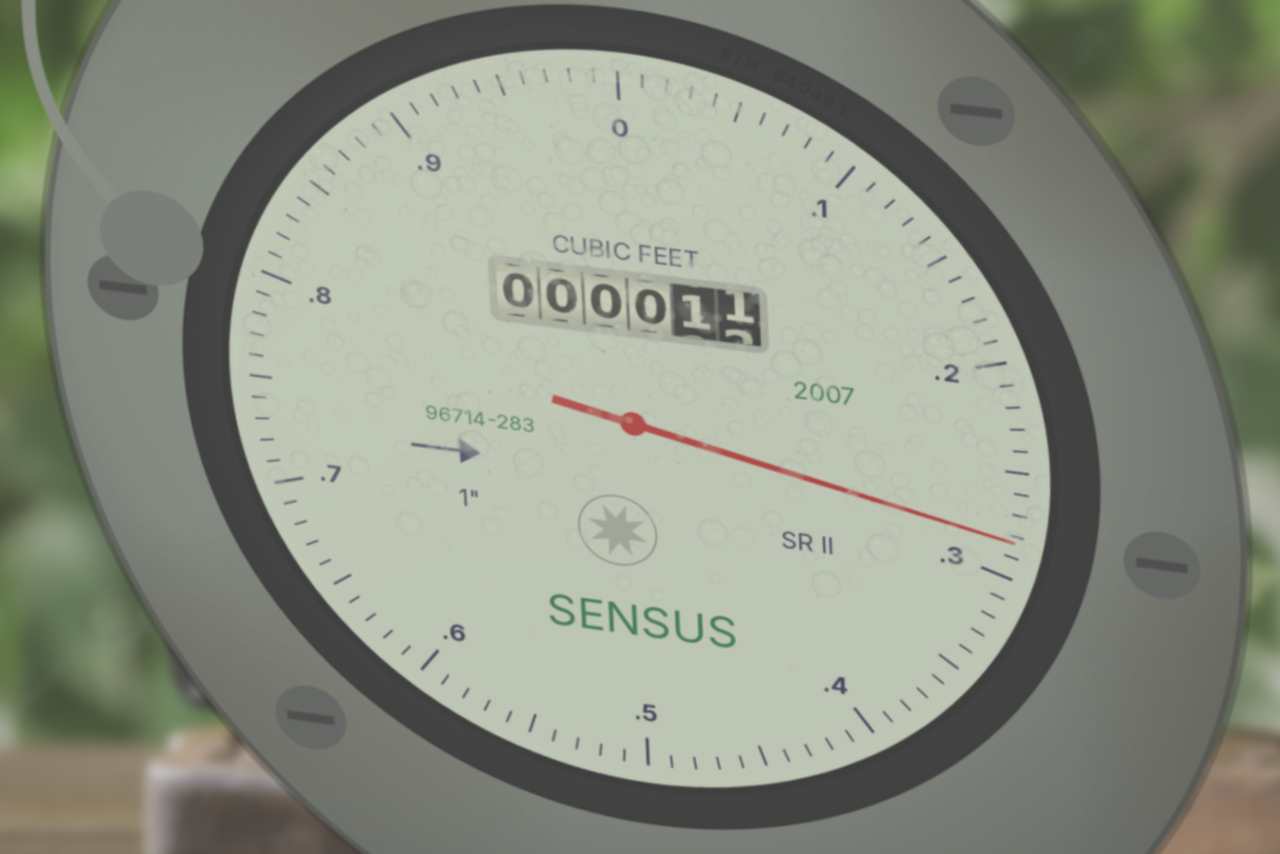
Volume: 11.28 ft³
